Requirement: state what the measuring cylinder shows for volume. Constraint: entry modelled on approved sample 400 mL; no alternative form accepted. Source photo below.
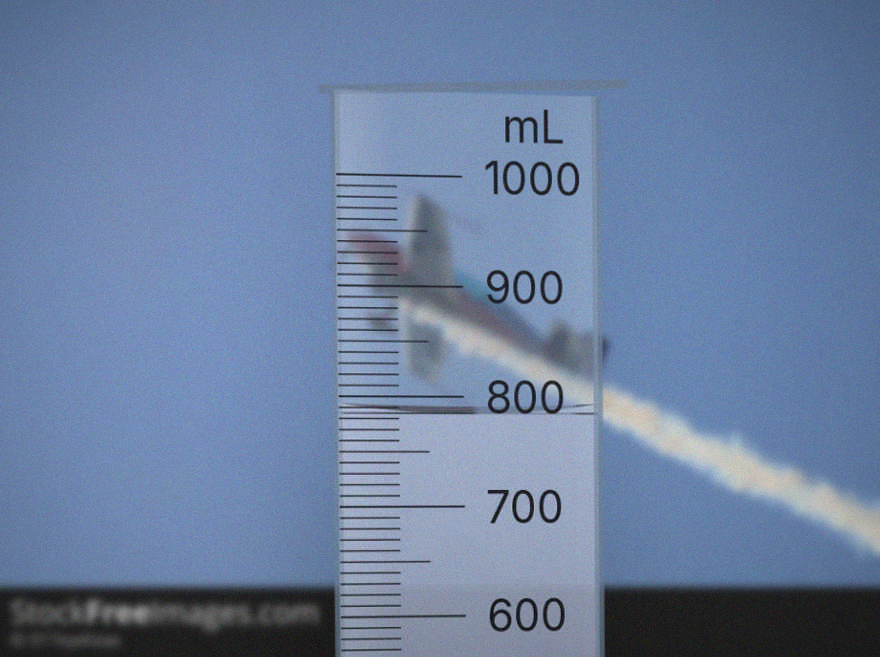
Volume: 785 mL
